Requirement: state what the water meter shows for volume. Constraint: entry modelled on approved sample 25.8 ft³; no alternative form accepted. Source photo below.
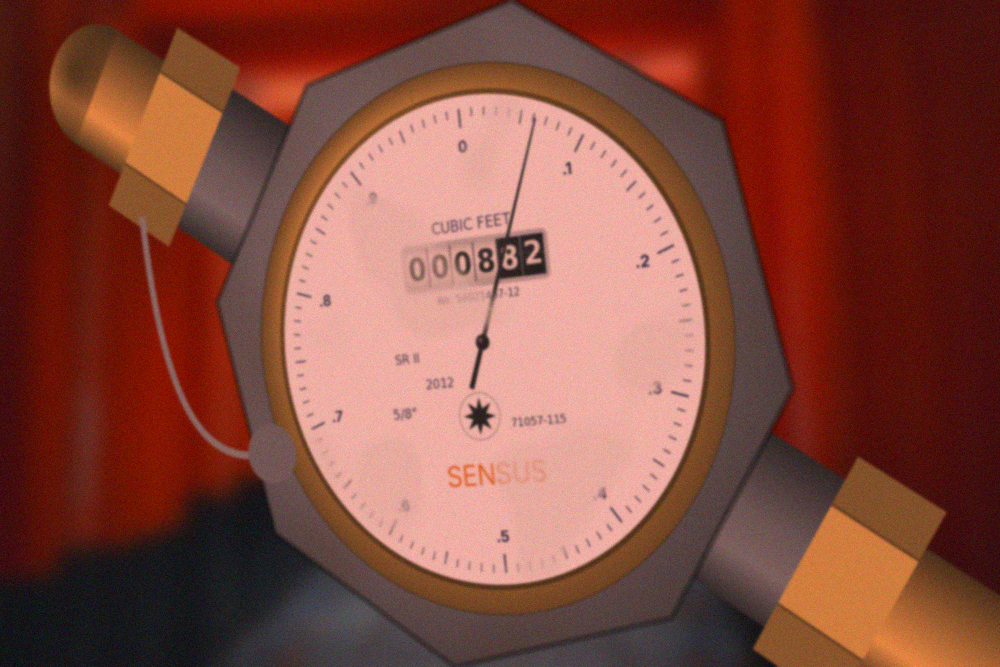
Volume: 882.06 ft³
